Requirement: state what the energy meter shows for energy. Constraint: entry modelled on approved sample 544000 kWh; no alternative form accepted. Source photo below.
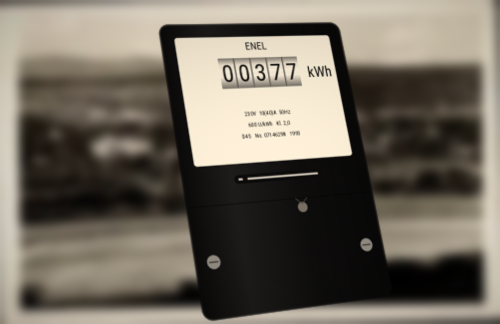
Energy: 377 kWh
